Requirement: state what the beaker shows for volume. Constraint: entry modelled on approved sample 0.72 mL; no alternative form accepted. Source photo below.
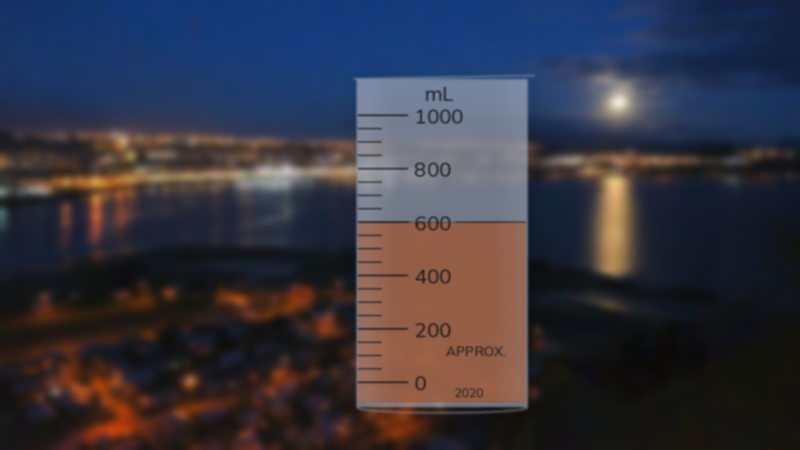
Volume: 600 mL
